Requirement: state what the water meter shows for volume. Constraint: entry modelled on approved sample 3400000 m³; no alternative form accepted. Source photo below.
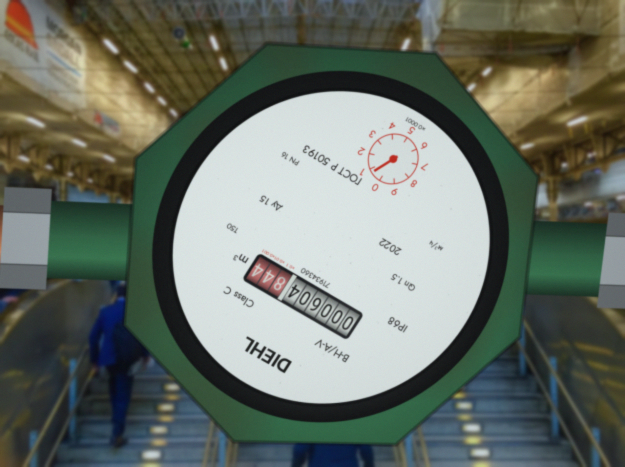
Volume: 604.8440 m³
